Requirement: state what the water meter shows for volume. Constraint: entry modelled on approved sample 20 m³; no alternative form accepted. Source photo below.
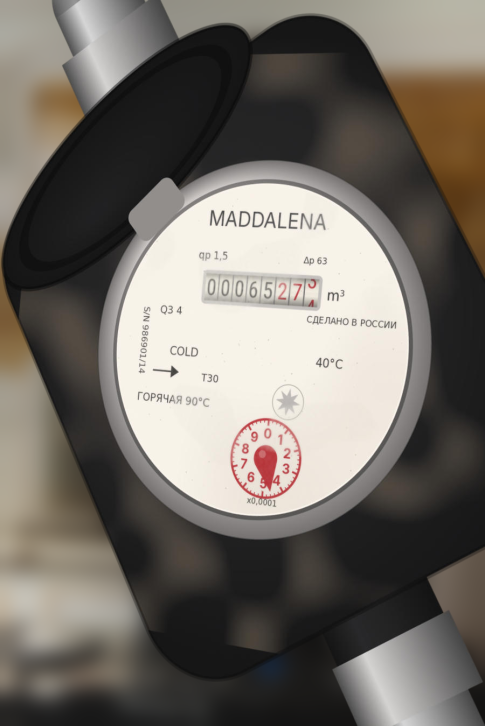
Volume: 65.2734 m³
